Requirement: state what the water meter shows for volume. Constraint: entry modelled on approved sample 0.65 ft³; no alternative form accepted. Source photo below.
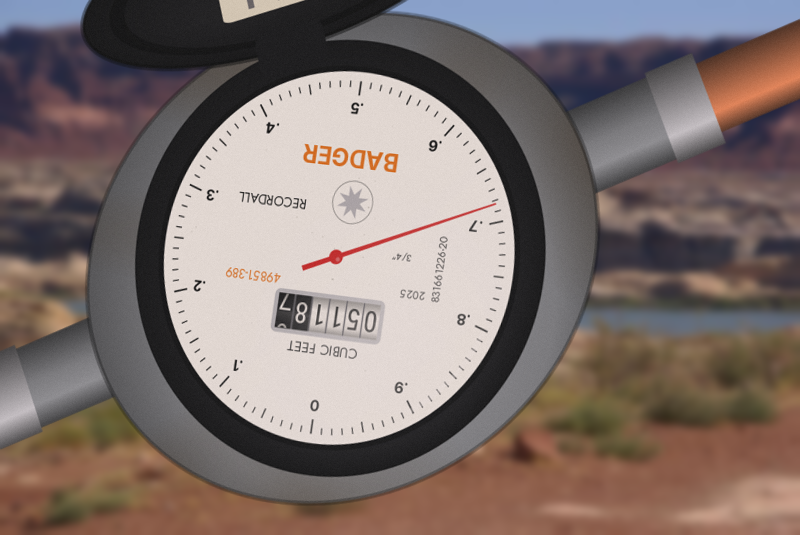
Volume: 51186.68 ft³
